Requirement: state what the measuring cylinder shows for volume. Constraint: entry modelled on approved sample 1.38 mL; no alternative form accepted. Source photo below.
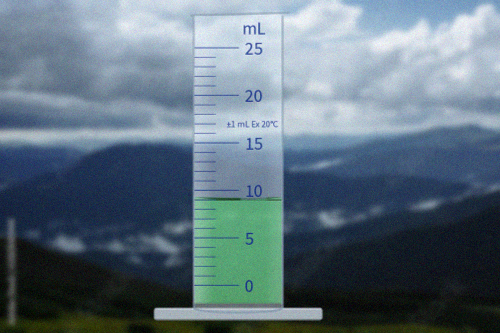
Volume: 9 mL
